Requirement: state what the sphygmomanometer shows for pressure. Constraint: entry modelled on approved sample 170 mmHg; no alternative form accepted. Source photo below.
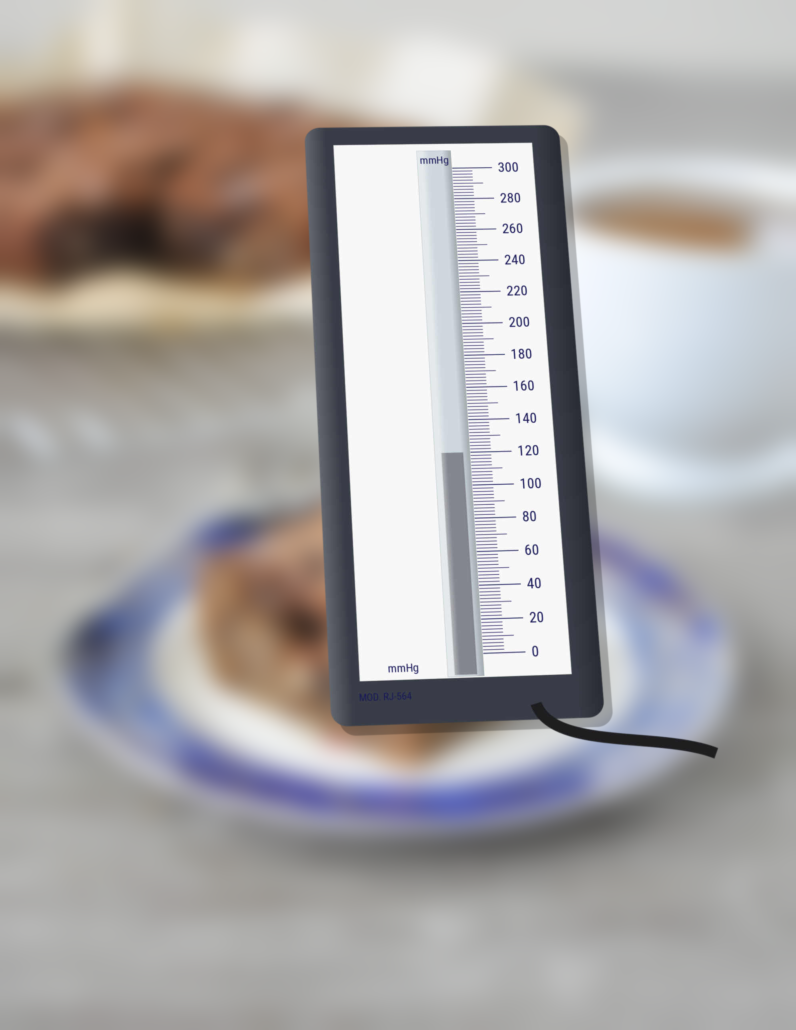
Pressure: 120 mmHg
